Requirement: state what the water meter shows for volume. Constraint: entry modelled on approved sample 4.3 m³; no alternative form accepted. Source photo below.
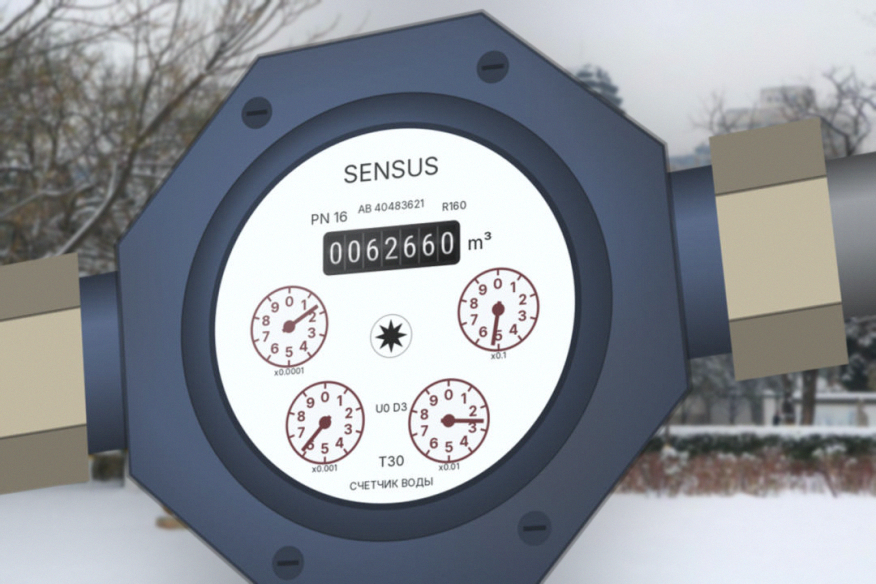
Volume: 62660.5261 m³
